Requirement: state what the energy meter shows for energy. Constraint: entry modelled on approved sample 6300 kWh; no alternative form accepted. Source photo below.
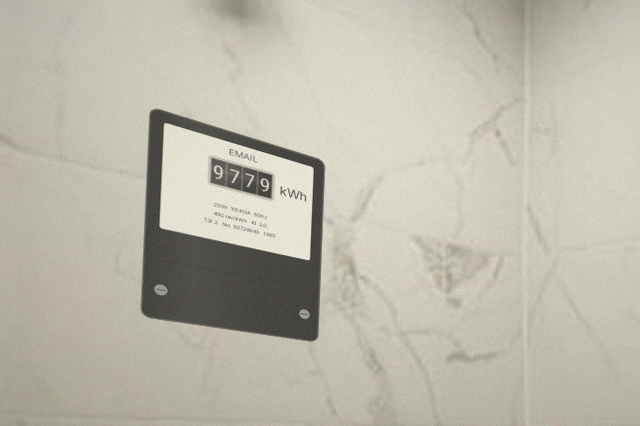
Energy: 9779 kWh
